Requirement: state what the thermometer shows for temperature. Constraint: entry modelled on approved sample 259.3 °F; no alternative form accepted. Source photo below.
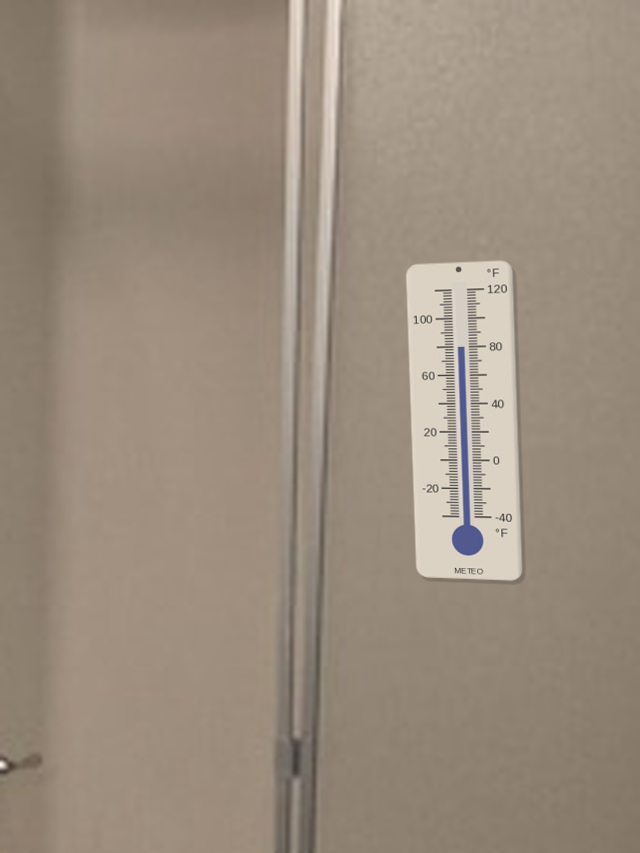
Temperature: 80 °F
